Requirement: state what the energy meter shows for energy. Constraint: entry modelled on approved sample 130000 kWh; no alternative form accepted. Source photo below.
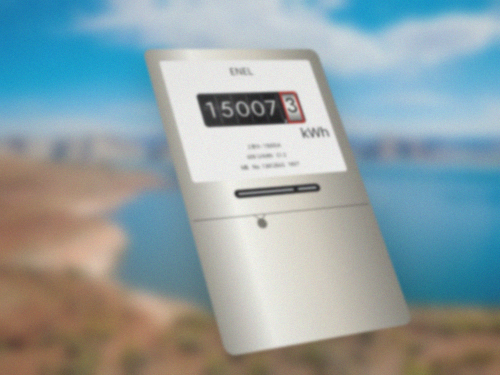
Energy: 15007.3 kWh
